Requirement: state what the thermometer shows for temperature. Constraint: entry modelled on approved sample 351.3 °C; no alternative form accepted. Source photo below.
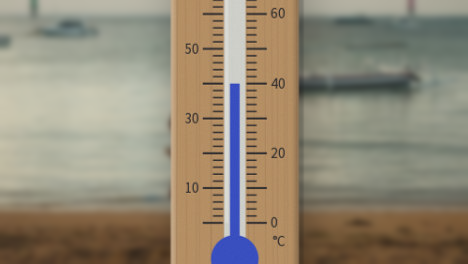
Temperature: 40 °C
